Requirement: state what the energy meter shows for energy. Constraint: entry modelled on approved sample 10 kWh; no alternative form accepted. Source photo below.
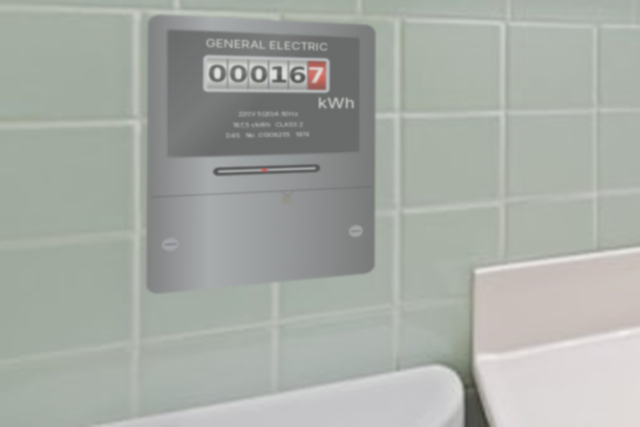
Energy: 16.7 kWh
